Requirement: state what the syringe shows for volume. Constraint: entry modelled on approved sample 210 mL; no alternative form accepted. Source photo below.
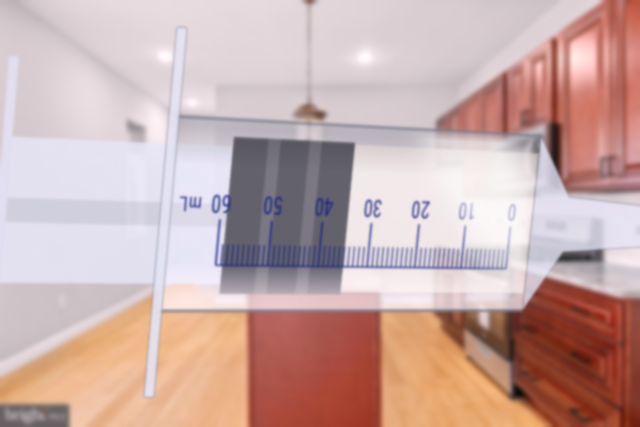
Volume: 35 mL
